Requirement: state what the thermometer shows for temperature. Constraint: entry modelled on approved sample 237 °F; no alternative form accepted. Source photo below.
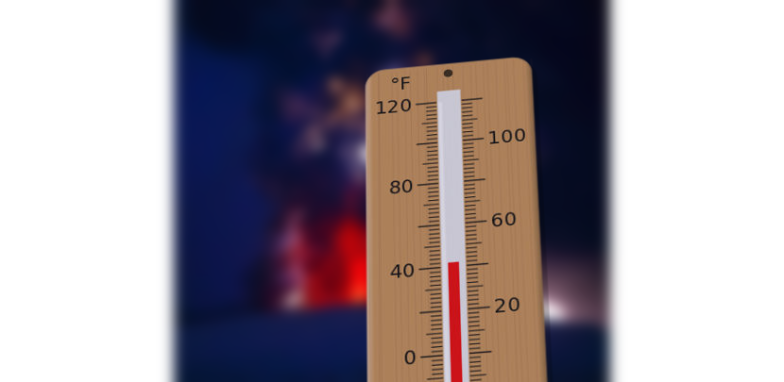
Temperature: 42 °F
